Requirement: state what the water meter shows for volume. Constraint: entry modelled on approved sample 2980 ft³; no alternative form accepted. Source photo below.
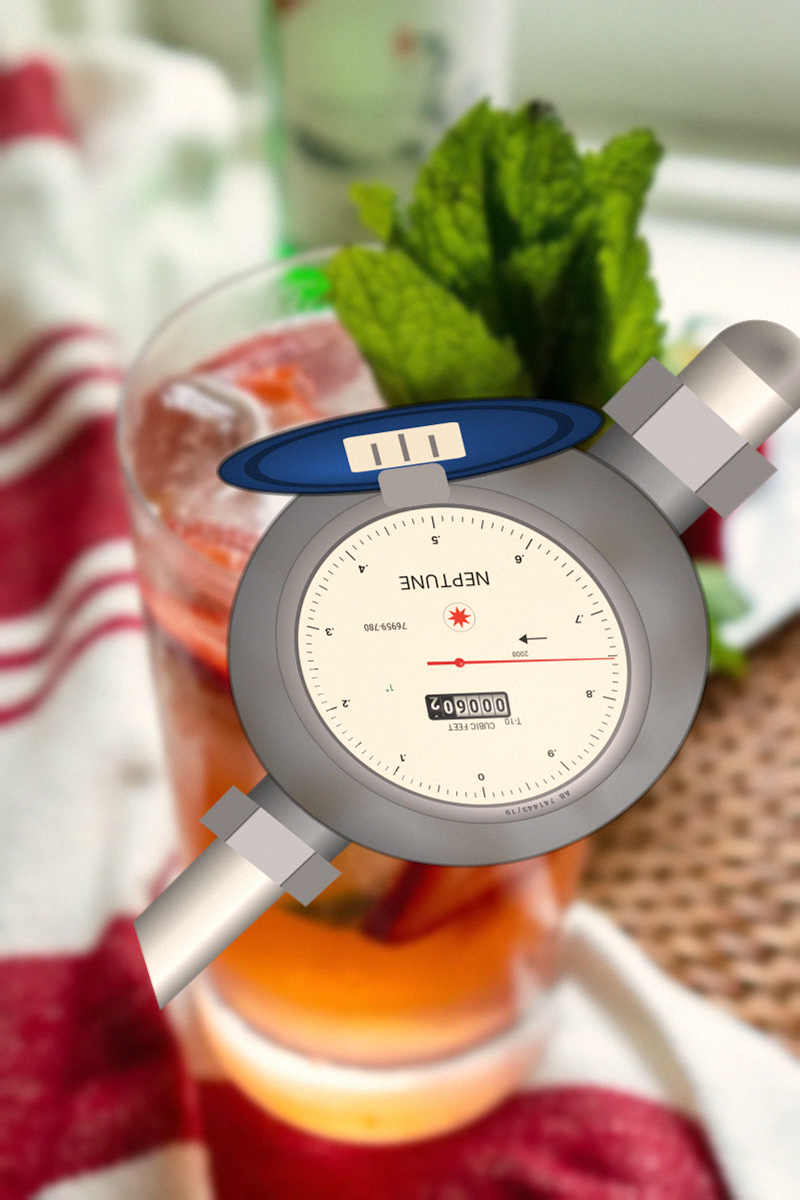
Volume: 601.75 ft³
